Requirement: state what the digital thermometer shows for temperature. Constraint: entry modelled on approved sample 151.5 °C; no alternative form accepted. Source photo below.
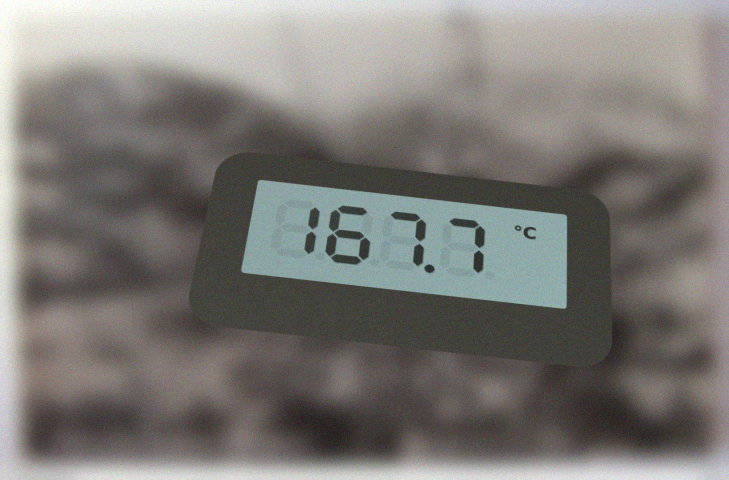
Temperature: 167.7 °C
